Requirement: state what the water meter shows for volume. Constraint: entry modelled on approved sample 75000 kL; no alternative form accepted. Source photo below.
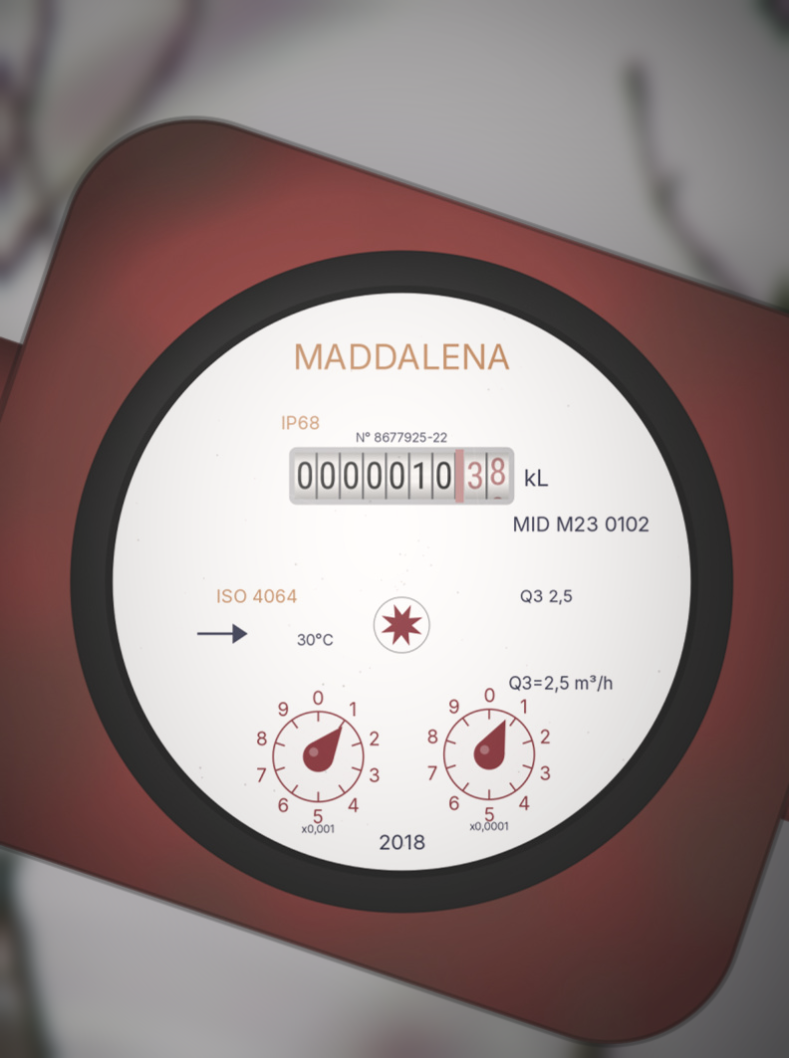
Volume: 10.3810 kL
